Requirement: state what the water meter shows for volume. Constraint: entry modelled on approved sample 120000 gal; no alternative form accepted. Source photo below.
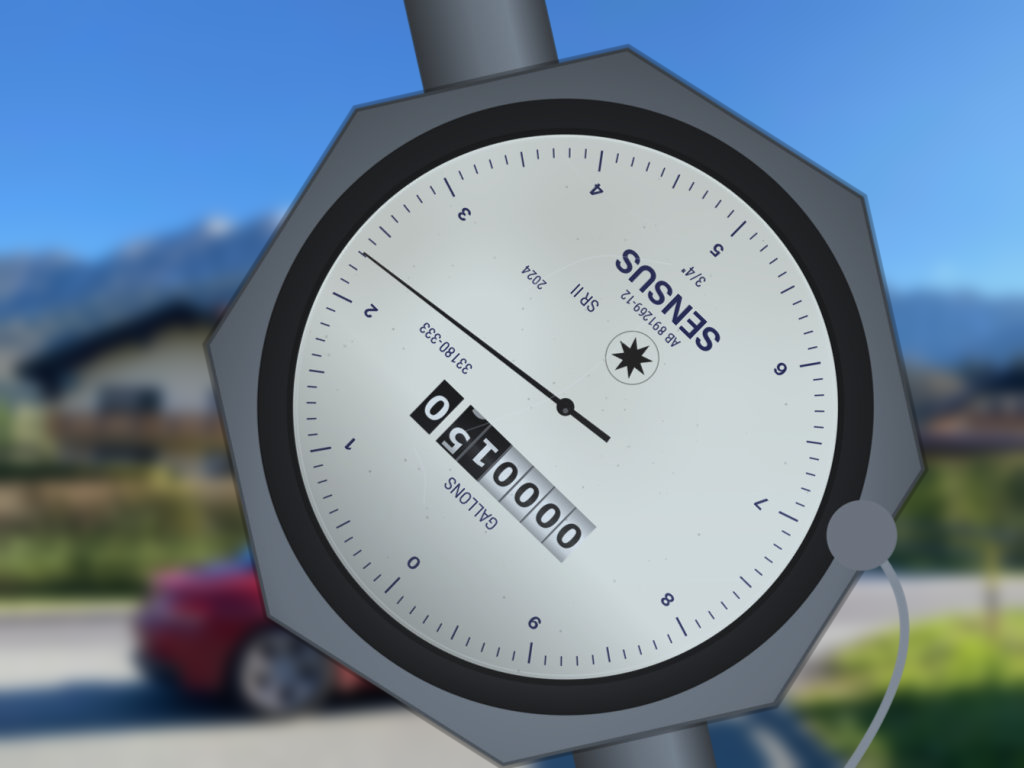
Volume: 152.3 gal
